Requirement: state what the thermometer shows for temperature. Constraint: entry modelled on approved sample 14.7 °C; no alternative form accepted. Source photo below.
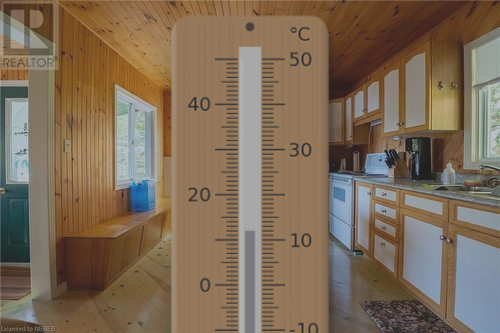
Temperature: 12 °C
